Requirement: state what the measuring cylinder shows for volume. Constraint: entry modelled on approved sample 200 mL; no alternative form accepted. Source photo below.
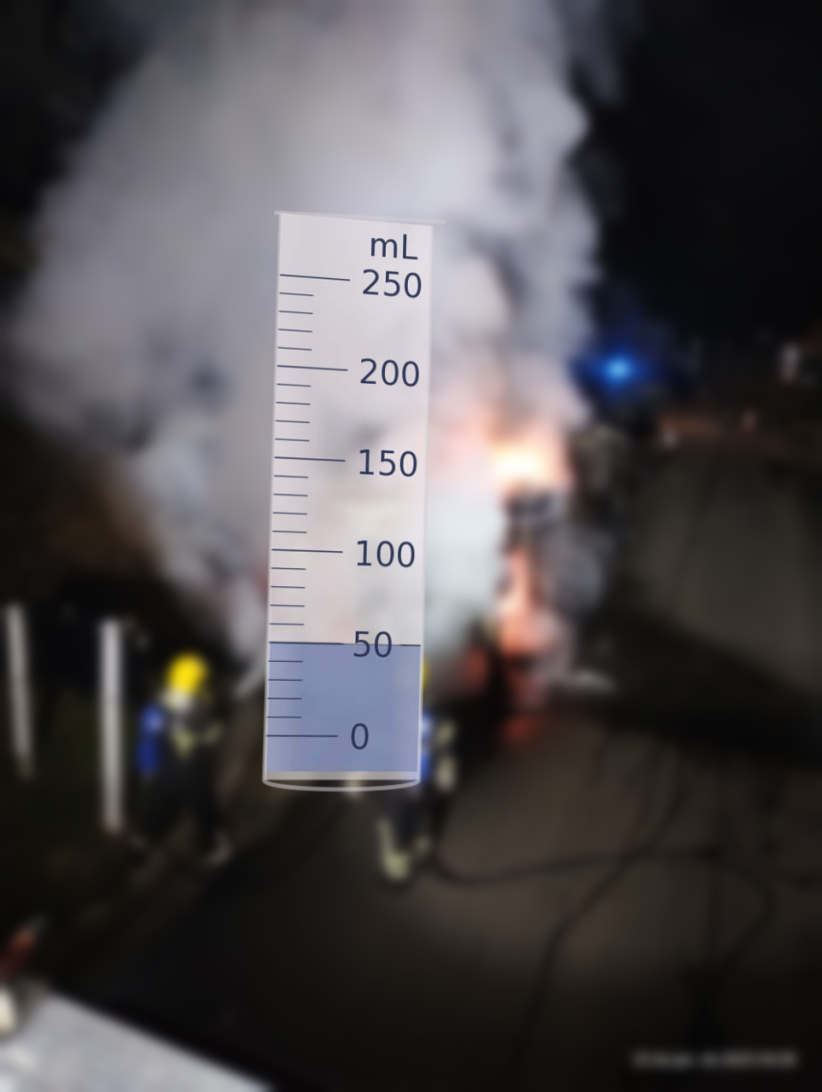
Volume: 50 mL
